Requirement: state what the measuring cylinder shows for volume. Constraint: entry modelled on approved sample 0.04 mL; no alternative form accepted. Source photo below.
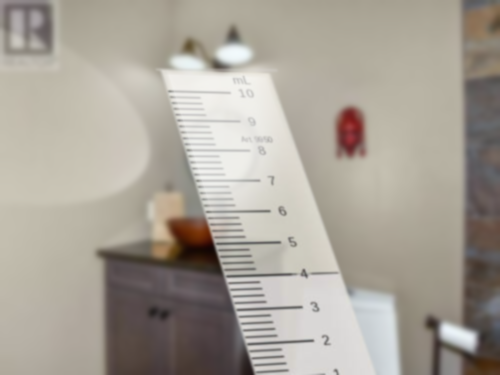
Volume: 4 mL
